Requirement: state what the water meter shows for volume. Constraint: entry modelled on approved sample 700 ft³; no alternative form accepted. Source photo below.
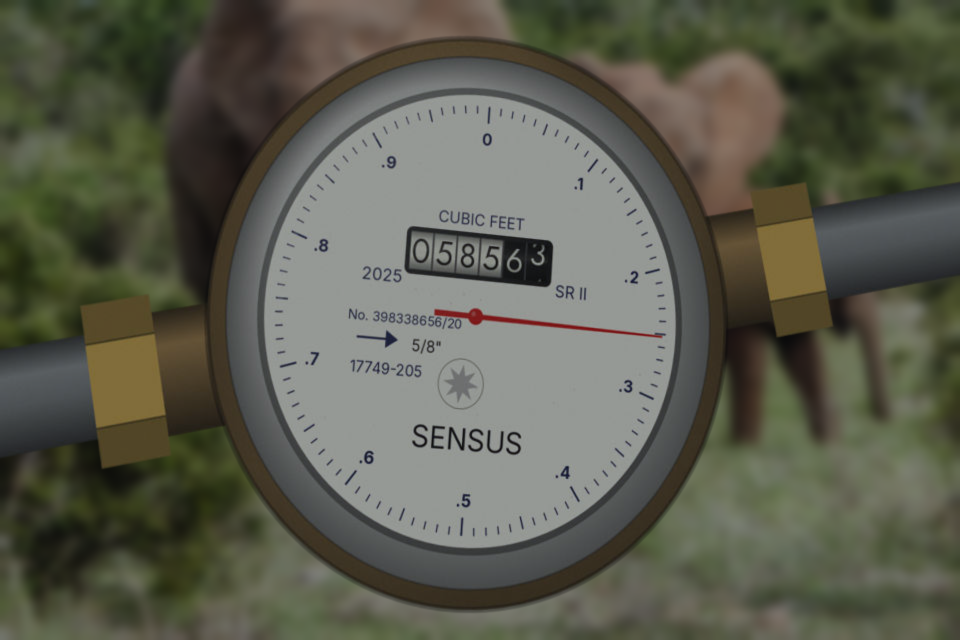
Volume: 58563.25 ft³
